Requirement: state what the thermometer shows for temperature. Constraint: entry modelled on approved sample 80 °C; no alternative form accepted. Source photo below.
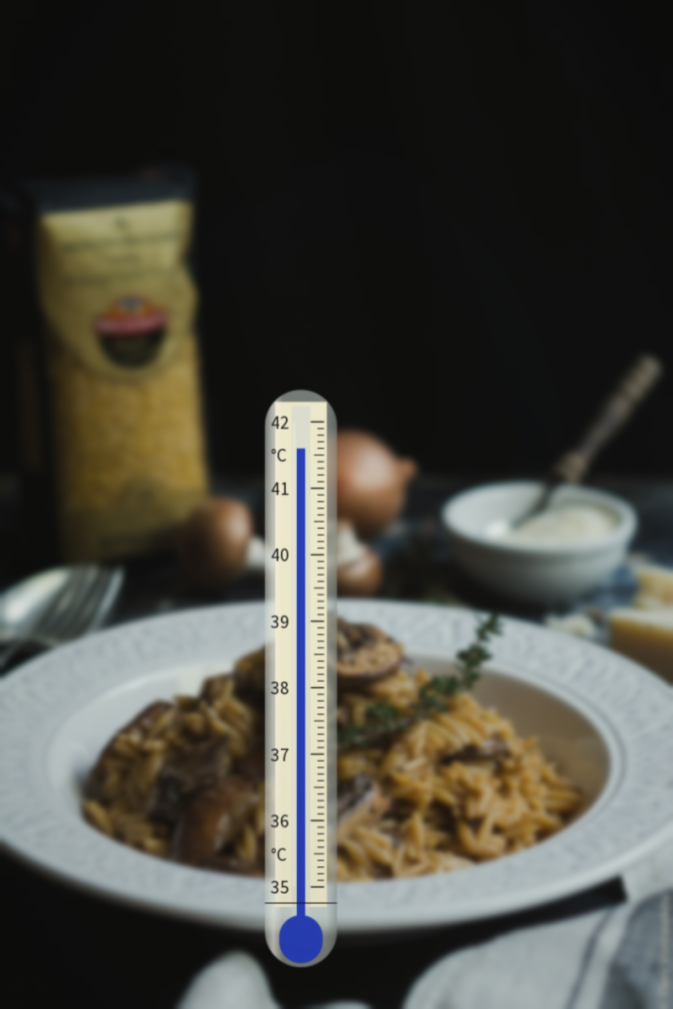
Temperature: 41.6 °C
